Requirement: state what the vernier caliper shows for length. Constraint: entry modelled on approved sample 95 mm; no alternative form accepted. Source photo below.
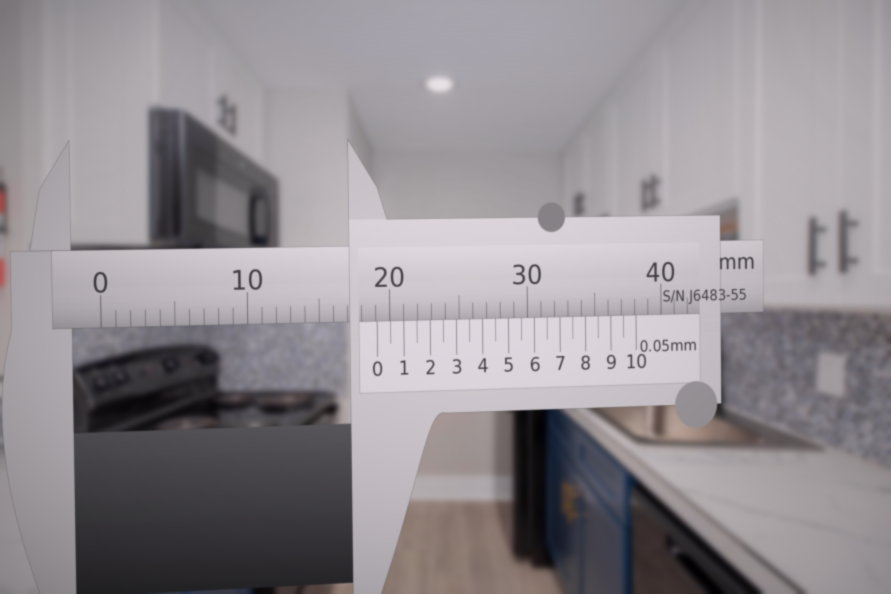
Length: 19.1 mm
